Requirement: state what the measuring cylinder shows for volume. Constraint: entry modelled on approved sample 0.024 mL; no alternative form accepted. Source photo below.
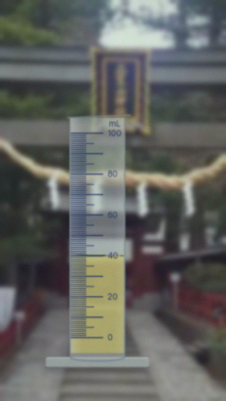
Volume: 40 mL
